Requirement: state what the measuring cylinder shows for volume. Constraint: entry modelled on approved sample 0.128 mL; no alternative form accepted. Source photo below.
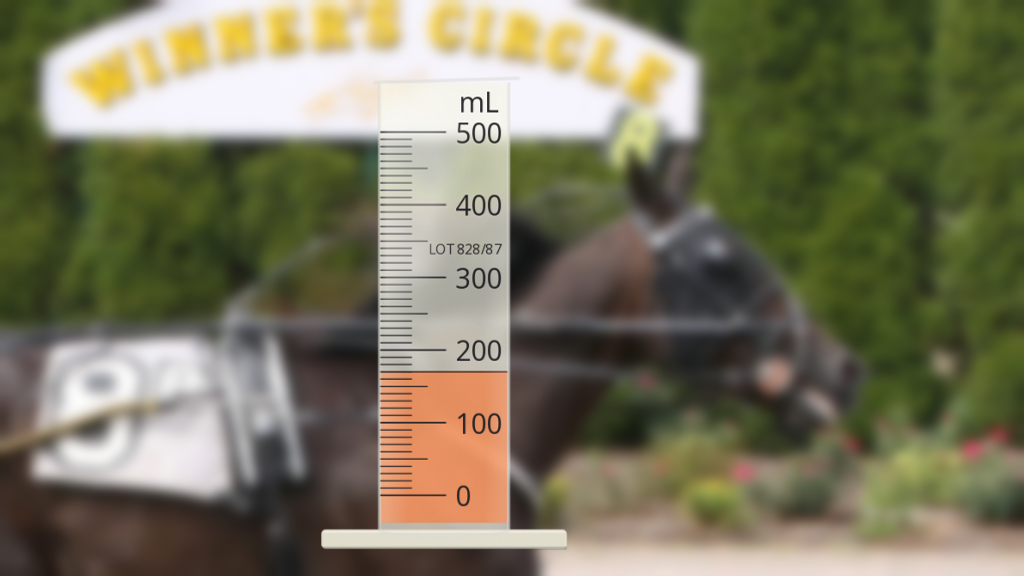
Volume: 170 mL
